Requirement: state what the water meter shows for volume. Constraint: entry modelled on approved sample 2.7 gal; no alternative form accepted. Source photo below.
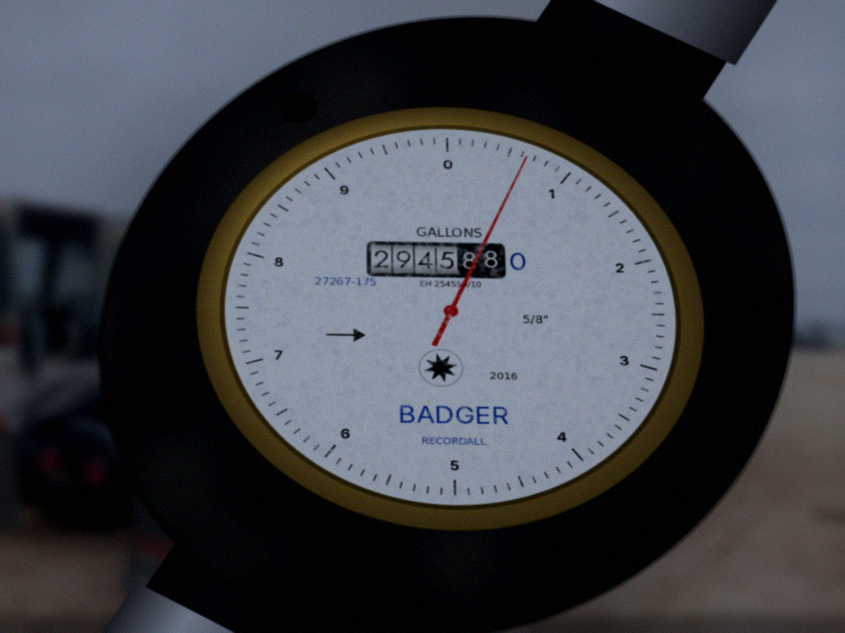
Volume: 2945880.6 gal
